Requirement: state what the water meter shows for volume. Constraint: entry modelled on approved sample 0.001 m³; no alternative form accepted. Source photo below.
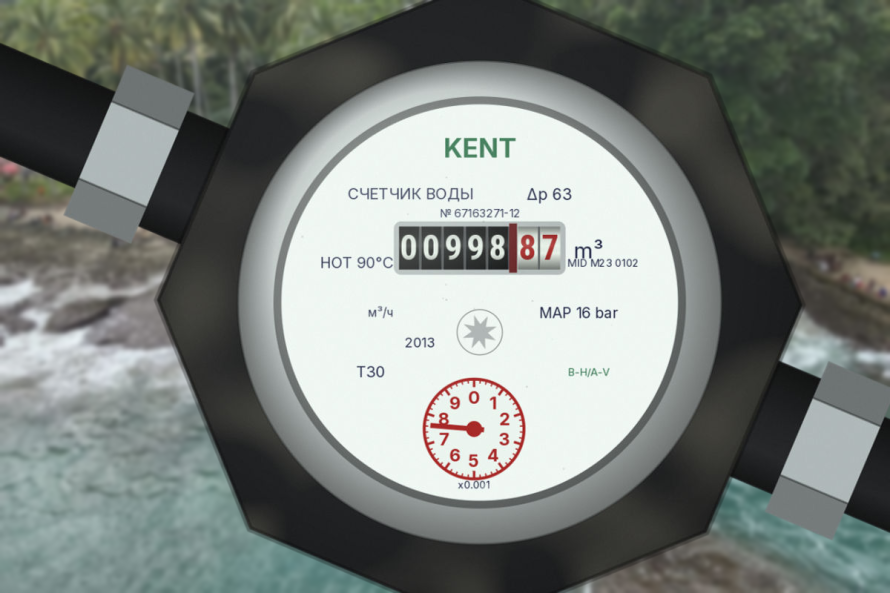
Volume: 998.877 m³
